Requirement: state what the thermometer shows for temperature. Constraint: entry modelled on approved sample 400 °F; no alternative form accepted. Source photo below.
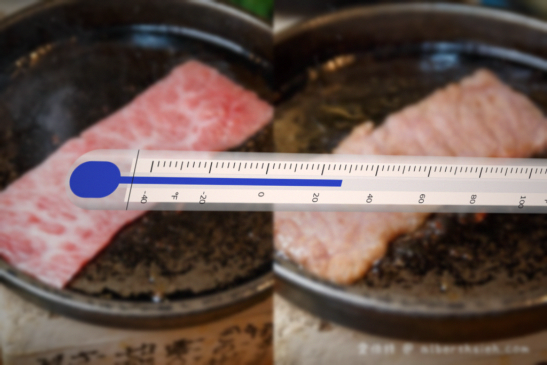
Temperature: 28 °F
